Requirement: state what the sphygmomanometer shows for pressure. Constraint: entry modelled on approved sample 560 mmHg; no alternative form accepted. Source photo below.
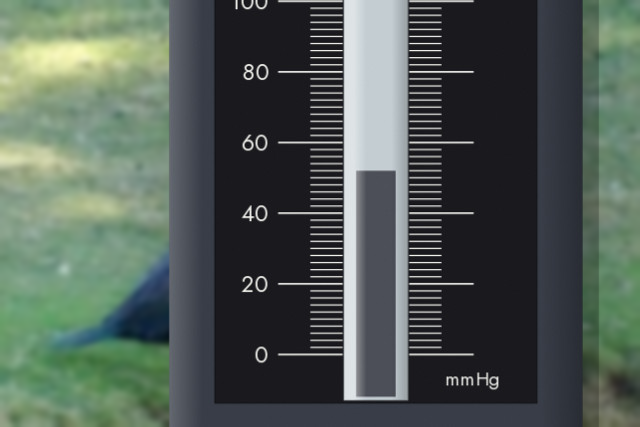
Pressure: 52 mmHg
